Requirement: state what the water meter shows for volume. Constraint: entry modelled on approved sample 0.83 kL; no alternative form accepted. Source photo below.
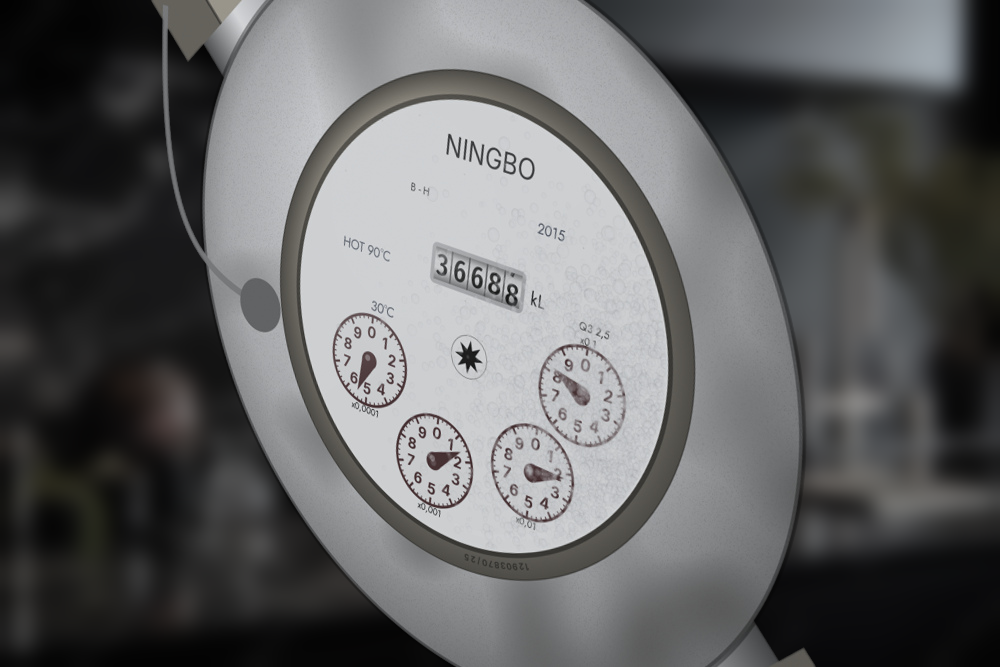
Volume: 36687.8215 kL
